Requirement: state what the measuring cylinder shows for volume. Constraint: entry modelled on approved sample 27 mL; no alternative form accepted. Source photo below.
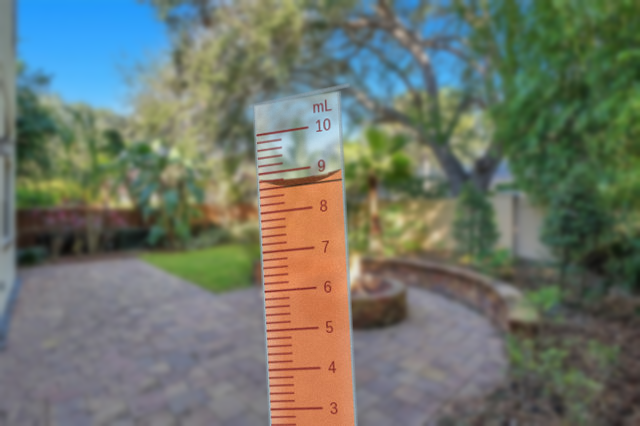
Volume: 8.6 mL
